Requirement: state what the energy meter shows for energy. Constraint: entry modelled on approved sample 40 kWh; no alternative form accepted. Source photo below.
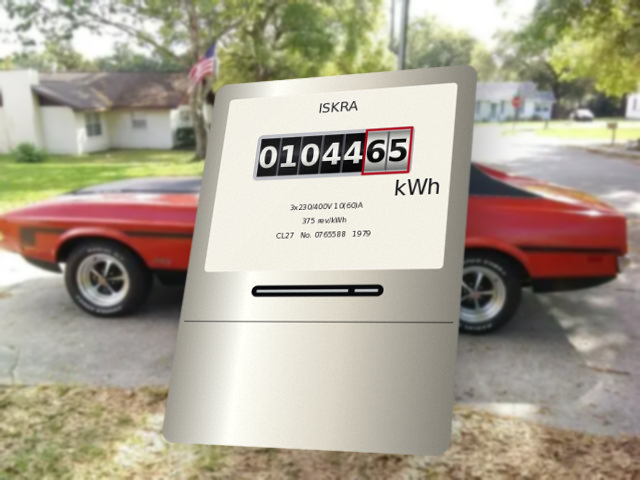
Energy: 1044.65 kWh
